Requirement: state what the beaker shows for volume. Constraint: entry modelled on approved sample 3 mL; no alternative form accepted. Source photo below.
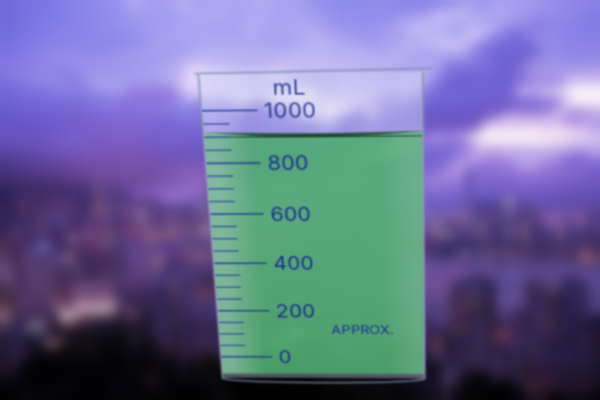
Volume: 900 mL
